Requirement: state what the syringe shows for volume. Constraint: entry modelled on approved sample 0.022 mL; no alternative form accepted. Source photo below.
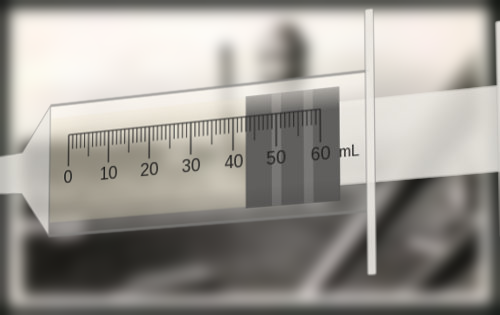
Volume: 43 mL
